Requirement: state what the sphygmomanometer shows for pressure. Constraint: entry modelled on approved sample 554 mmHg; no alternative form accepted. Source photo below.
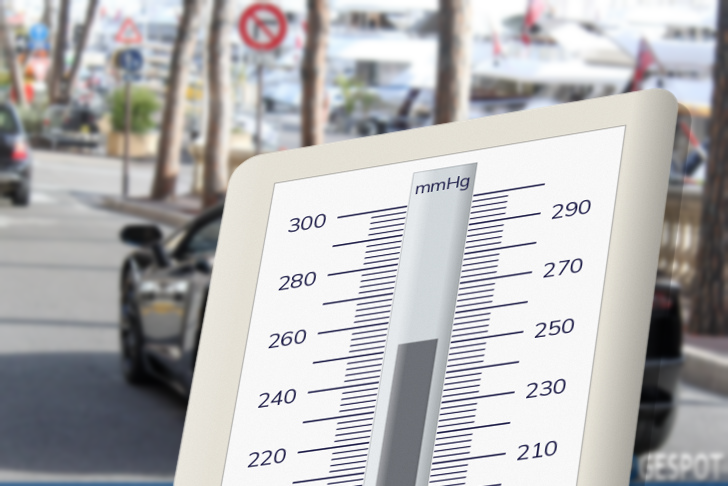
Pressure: 252 mmHg
